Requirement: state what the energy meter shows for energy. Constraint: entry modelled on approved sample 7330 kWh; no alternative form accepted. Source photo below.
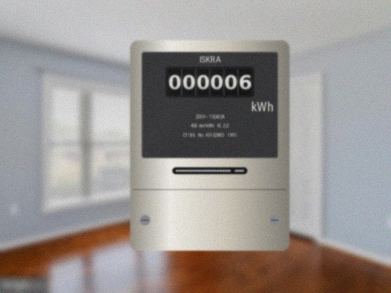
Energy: 6 kWh
